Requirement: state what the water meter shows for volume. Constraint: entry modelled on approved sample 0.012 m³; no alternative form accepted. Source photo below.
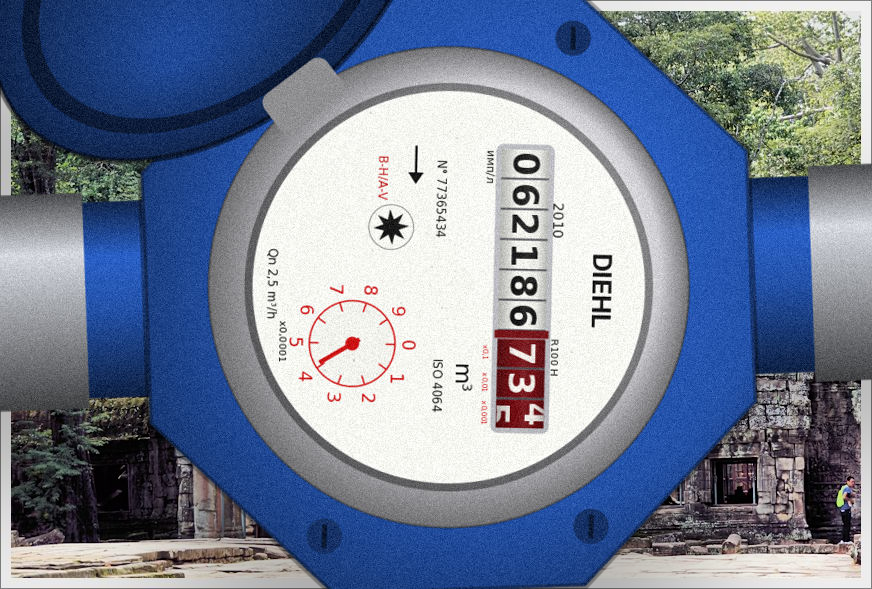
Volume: 62186.7344 m³
